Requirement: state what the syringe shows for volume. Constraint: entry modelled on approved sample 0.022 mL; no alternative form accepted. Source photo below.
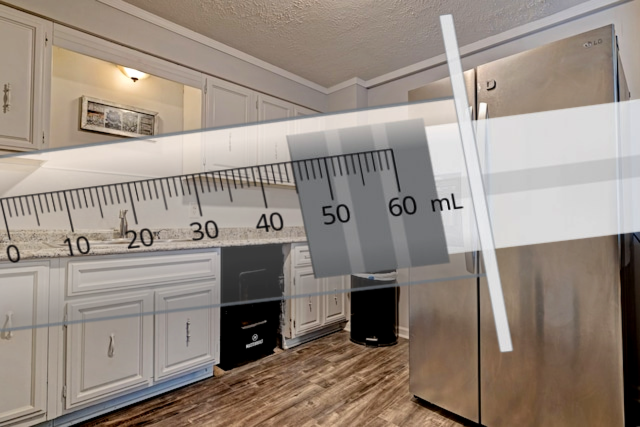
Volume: 45 mL
